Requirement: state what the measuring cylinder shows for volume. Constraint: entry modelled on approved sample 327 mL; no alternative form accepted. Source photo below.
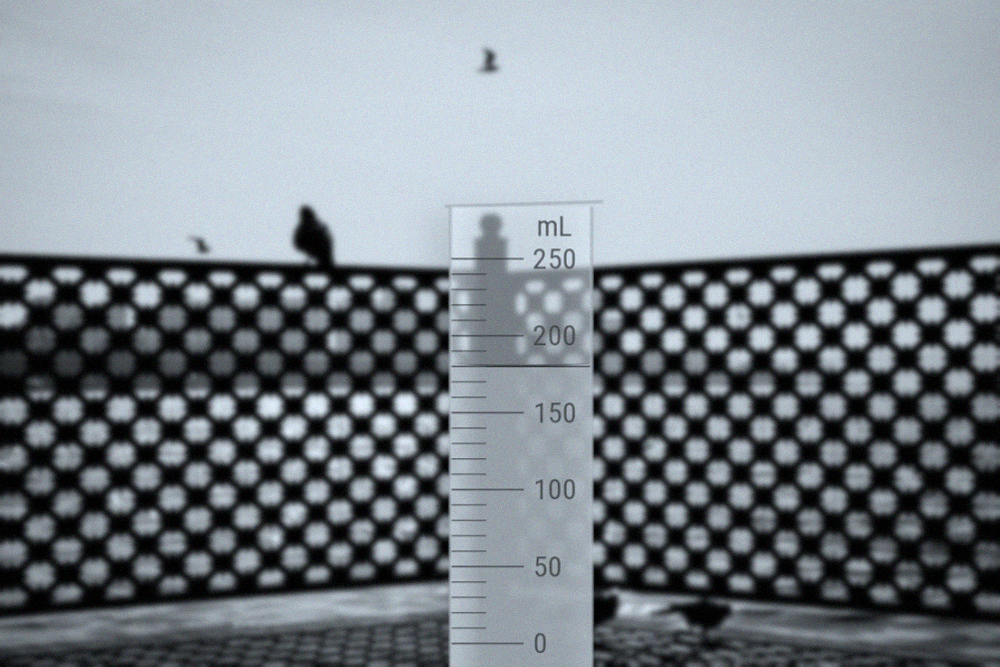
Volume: 180 mL
